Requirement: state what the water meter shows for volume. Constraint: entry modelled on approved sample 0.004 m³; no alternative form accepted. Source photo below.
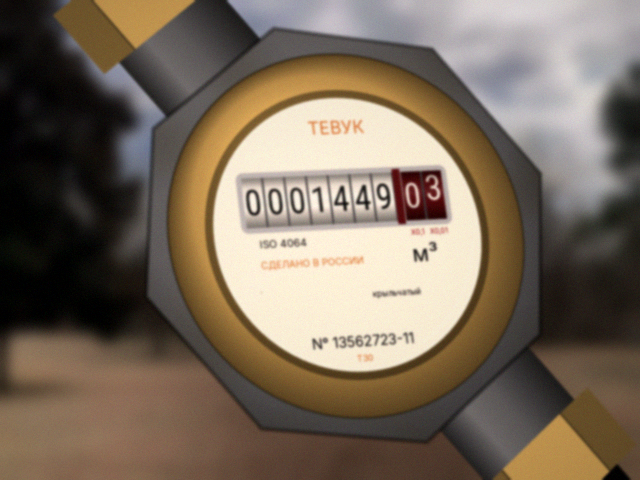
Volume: 1449.03 m³
